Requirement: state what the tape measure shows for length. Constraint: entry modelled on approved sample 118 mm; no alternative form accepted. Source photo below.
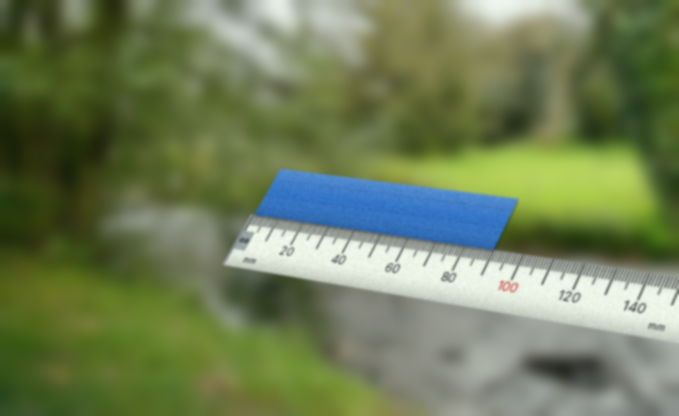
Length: 90 mm
